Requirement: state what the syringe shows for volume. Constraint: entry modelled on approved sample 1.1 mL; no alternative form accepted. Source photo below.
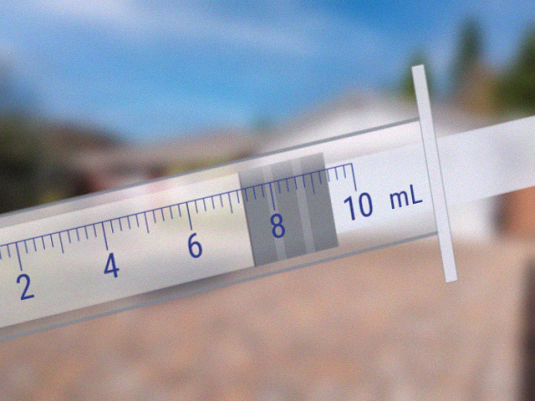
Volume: 7.3 mL
